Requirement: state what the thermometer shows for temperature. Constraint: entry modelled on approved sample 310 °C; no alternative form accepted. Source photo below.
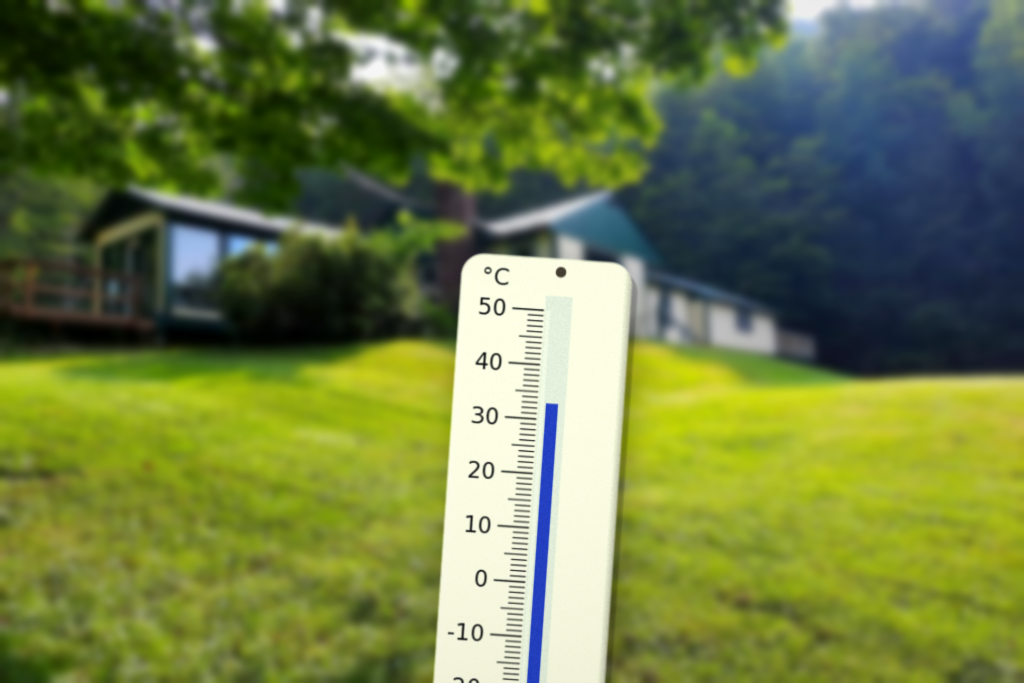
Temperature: 33 °C
